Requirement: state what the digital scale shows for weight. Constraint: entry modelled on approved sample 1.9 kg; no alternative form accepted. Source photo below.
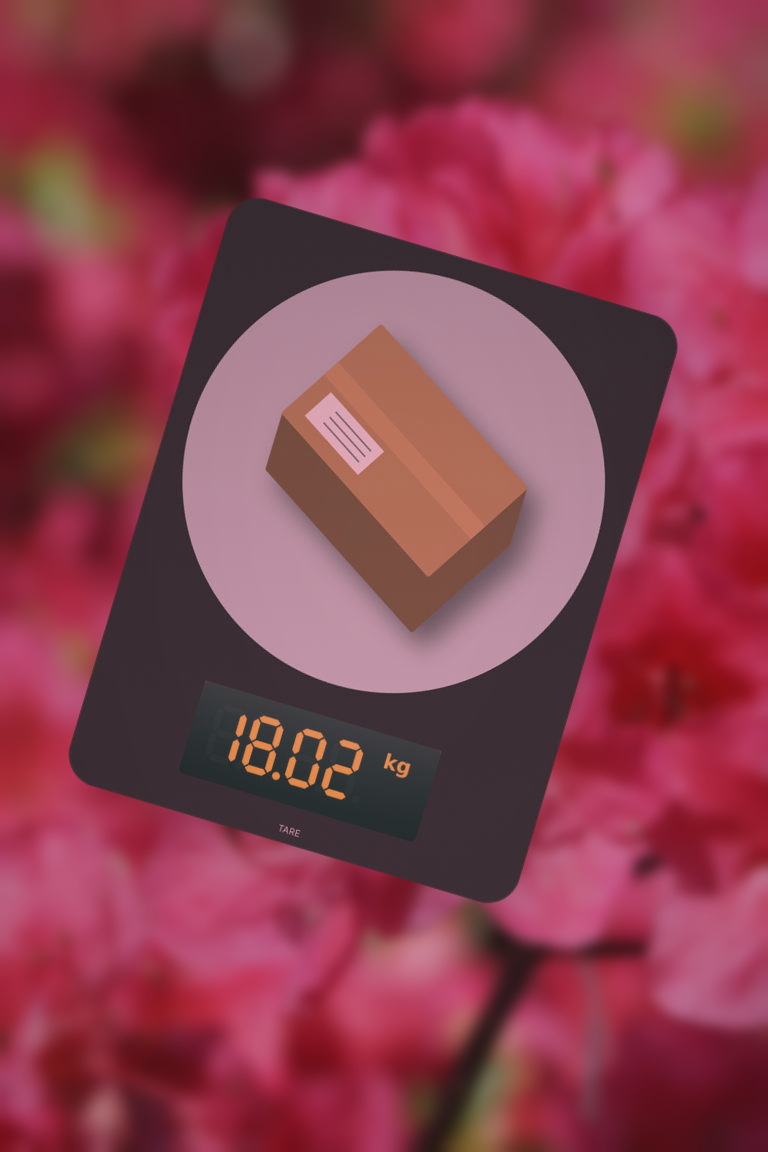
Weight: 18.02 kg
